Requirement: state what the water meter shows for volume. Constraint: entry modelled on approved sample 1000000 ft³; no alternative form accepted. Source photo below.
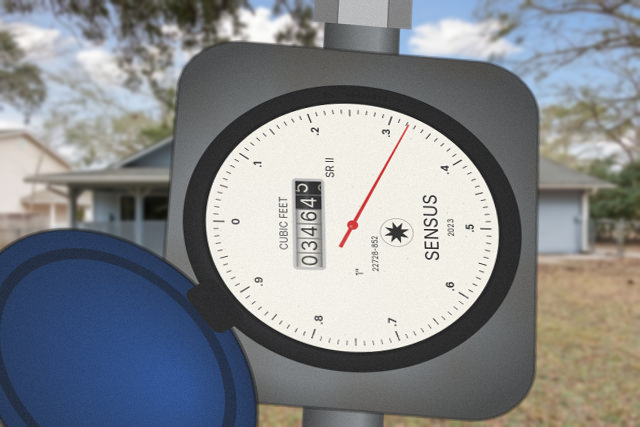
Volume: 34645.32 ft³
